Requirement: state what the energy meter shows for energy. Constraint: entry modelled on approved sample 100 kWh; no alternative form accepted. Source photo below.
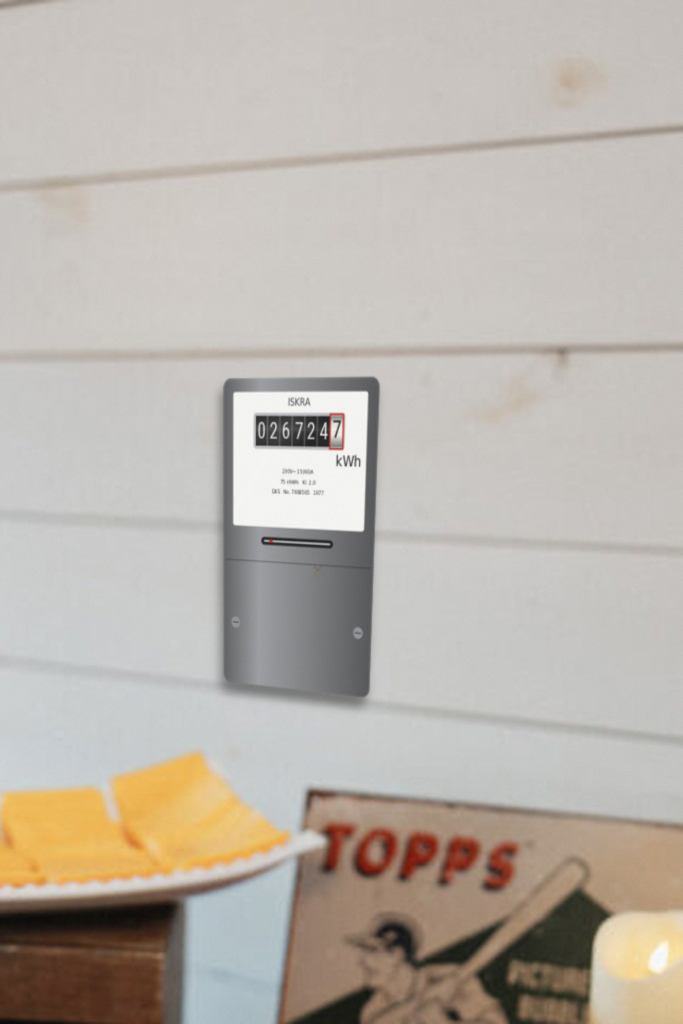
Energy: 26724.7 kWh
